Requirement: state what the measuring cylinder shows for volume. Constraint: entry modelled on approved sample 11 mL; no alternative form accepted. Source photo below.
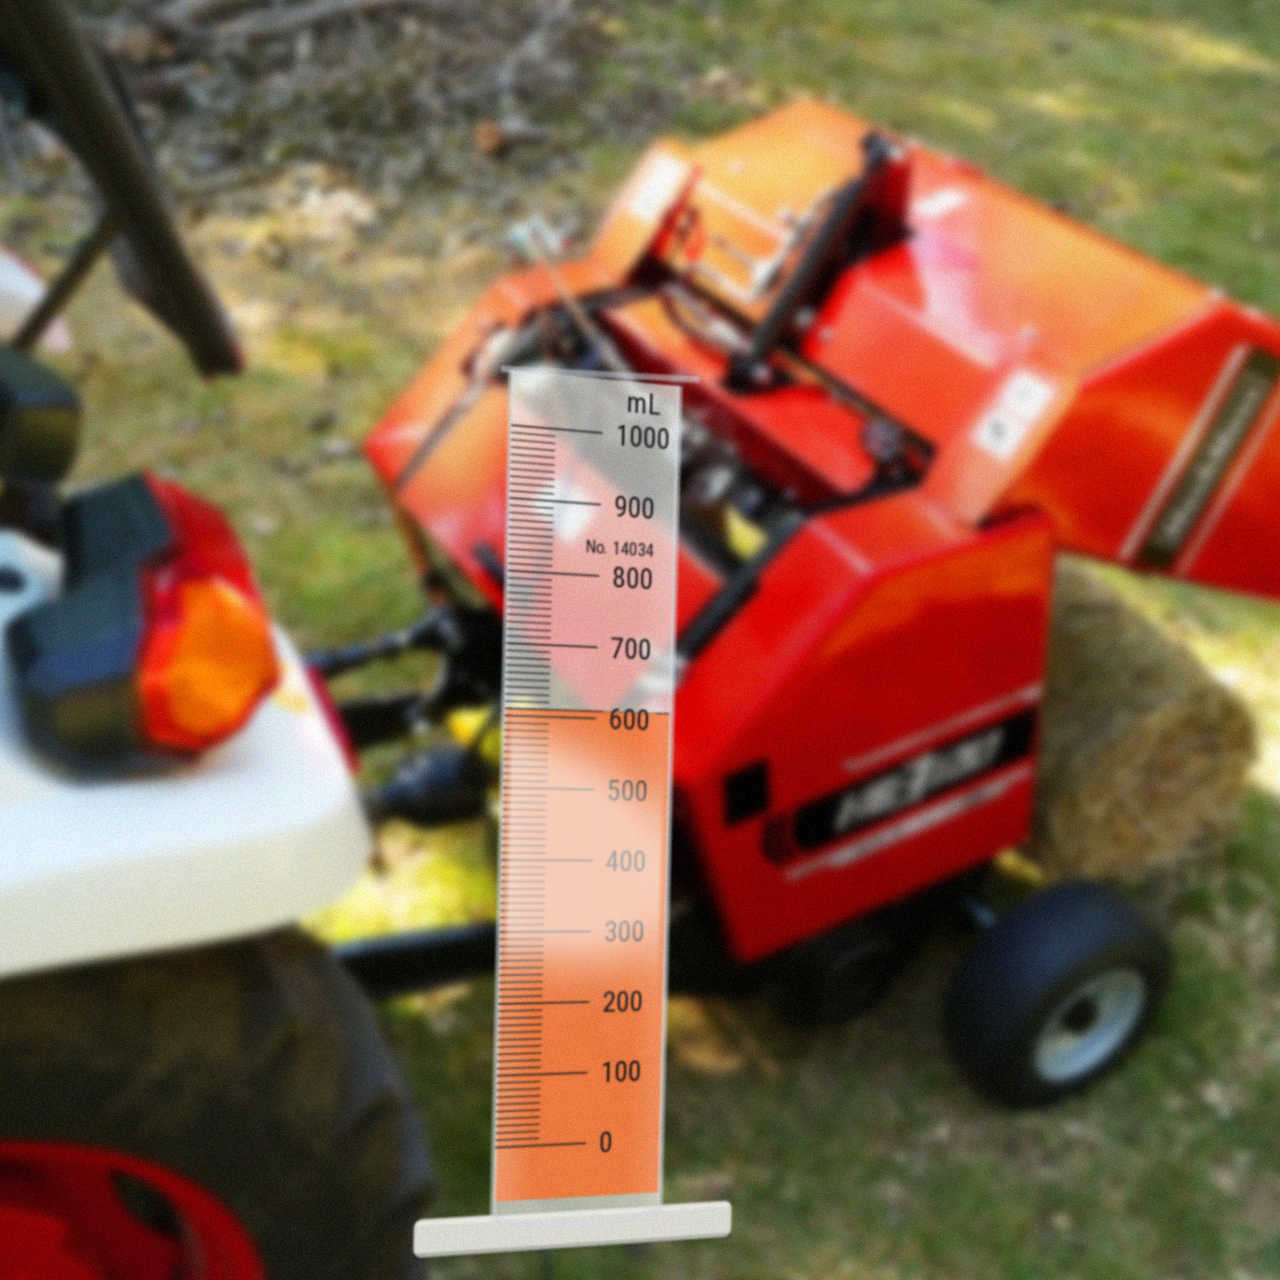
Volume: 610 mL
